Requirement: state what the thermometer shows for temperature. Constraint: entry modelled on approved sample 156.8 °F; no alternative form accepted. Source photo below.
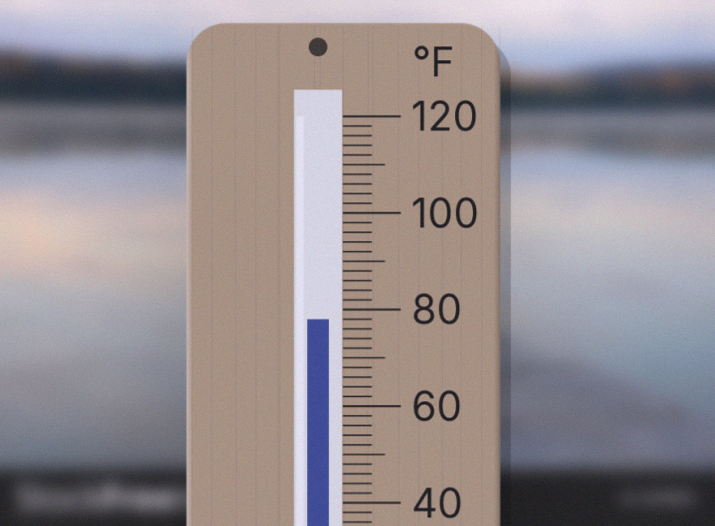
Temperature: 78 °F
